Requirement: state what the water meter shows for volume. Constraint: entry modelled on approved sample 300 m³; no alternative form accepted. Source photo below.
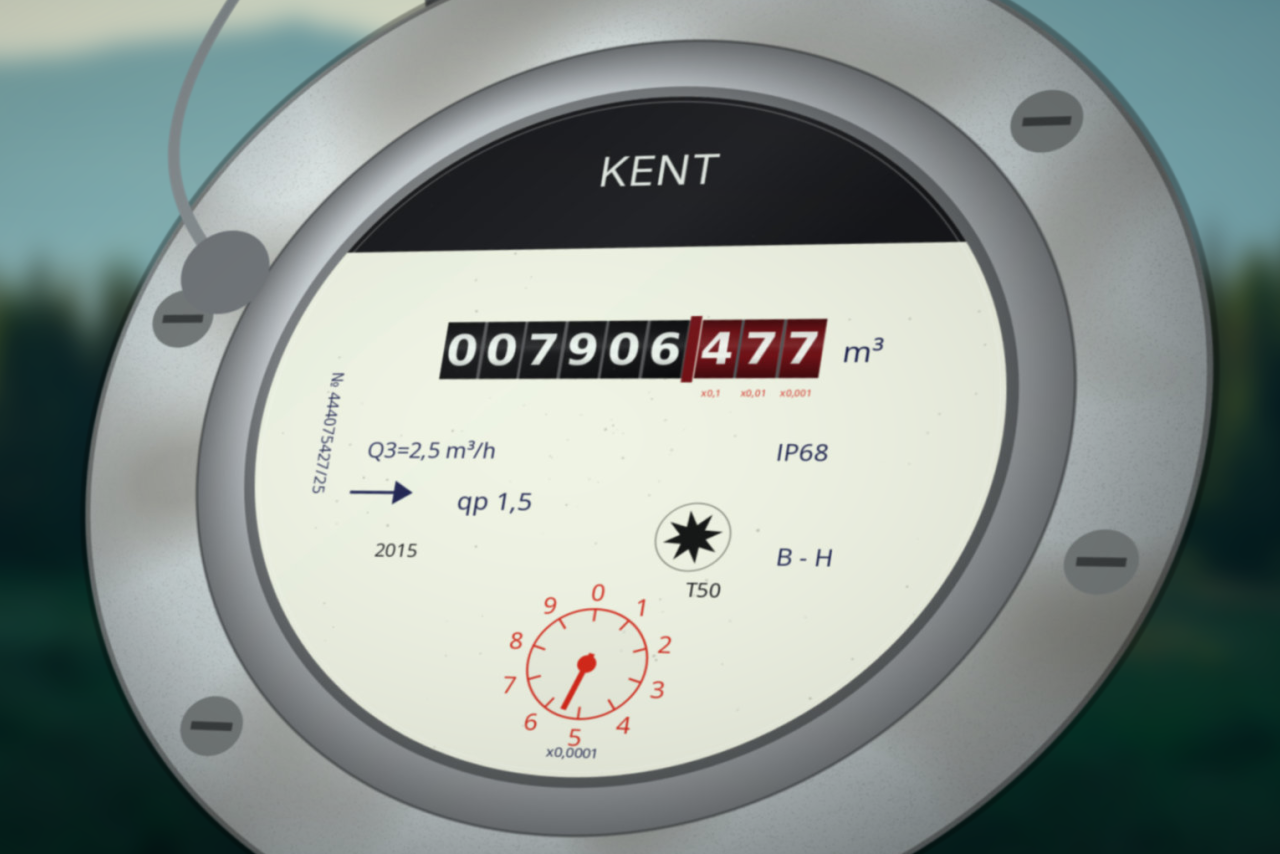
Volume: 7906.4775 m³
